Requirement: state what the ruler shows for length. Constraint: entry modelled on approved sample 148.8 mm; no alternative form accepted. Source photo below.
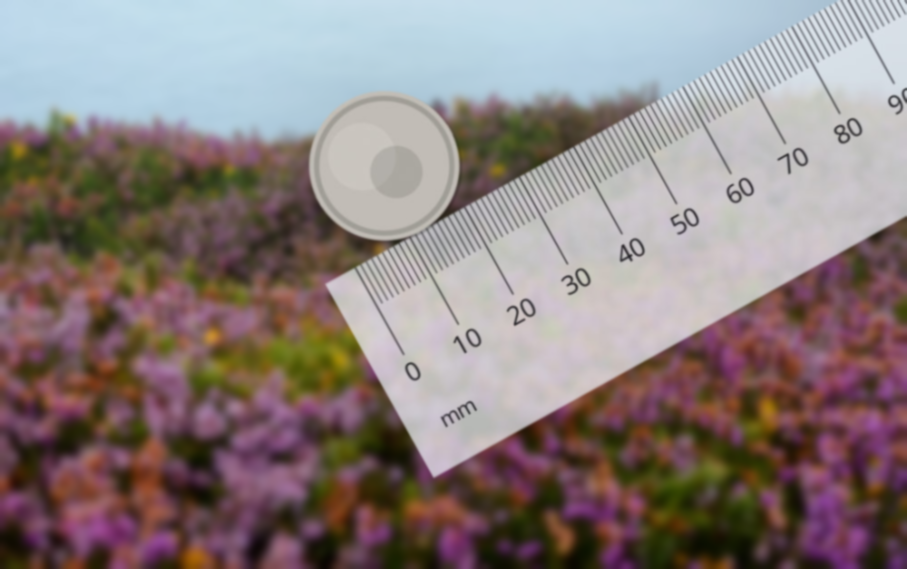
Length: 24 mm
